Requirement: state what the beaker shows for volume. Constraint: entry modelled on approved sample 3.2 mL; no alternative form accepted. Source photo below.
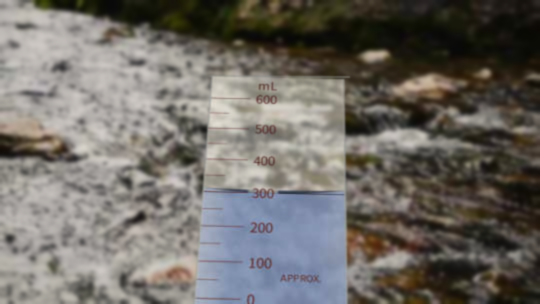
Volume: 300 mL
